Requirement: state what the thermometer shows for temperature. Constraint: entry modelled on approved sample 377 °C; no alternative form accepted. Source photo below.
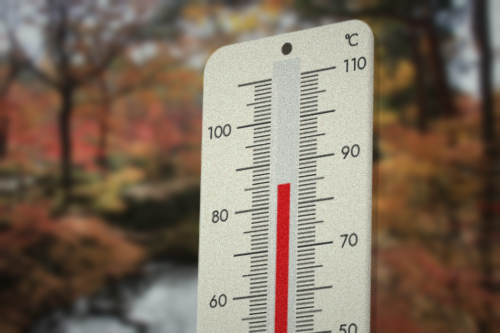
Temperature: 85 °C
